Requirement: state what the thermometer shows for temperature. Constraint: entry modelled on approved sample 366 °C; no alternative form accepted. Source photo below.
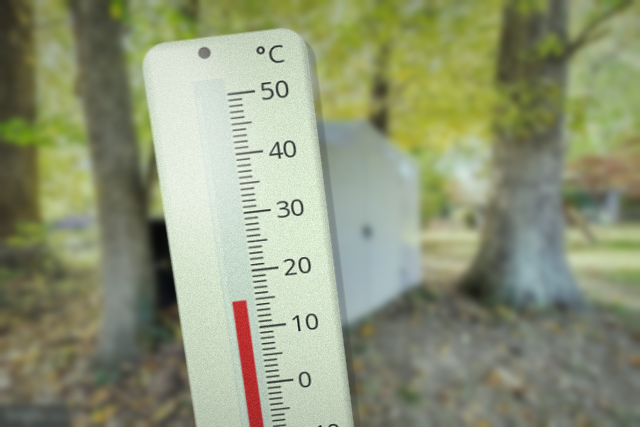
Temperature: 15 °C
